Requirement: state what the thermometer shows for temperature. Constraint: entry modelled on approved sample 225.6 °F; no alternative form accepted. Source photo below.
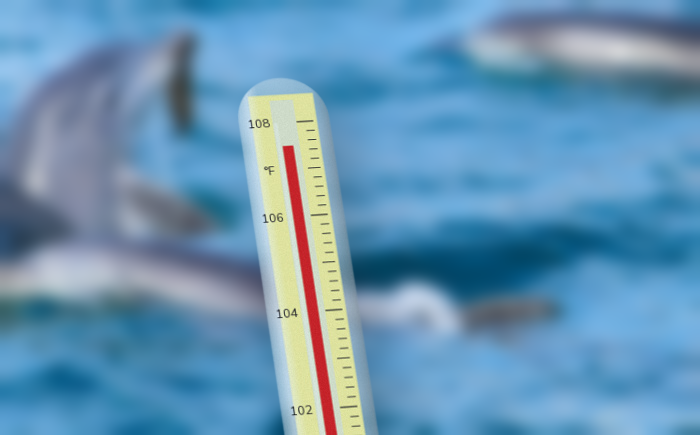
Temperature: 107.5 °F
